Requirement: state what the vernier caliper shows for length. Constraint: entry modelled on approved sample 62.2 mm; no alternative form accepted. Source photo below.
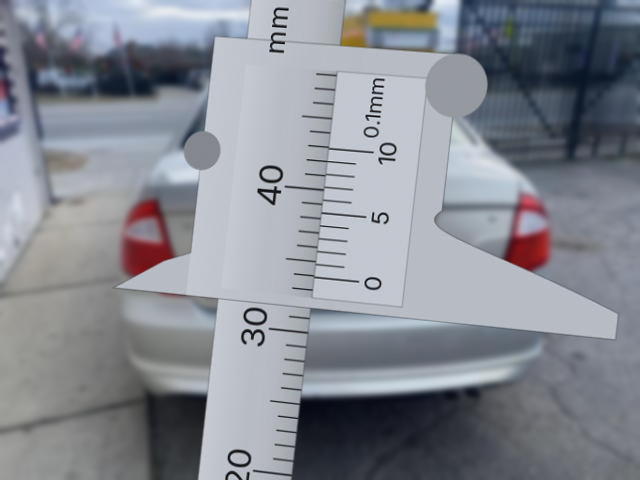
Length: 33.9 mm
